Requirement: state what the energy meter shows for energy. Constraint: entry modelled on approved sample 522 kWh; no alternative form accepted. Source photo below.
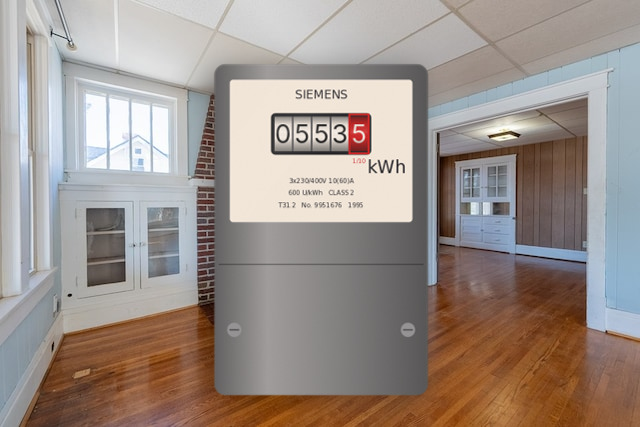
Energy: 553.5 kWh
